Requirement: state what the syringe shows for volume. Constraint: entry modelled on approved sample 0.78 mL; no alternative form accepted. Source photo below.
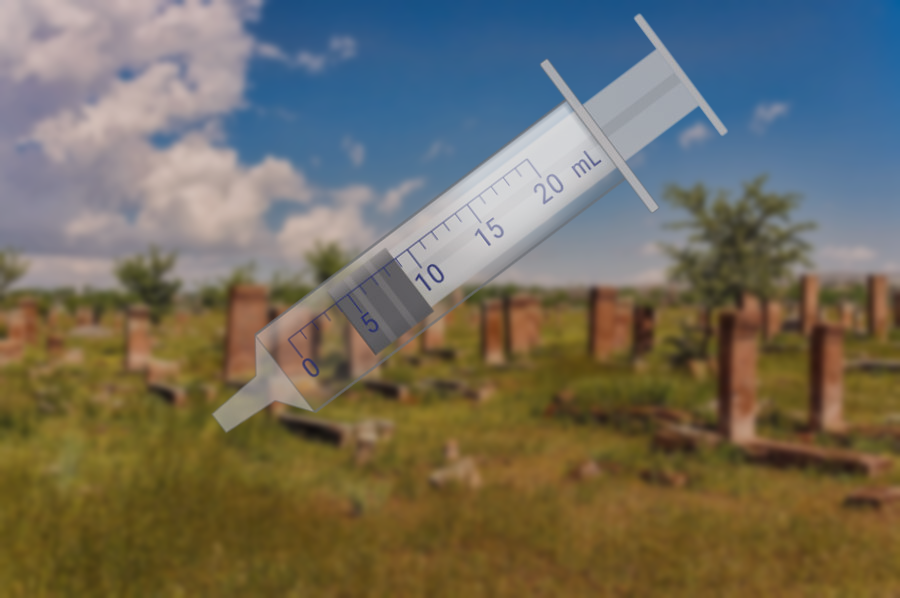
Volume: 4 mL
